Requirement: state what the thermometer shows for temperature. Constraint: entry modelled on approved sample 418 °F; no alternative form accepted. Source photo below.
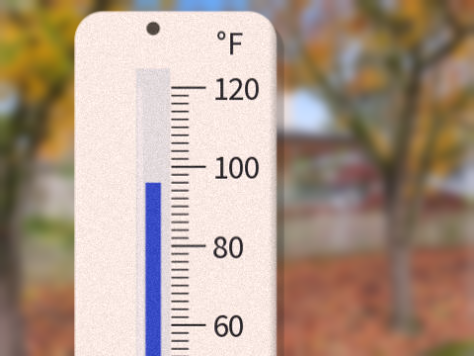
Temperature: 96 °F
